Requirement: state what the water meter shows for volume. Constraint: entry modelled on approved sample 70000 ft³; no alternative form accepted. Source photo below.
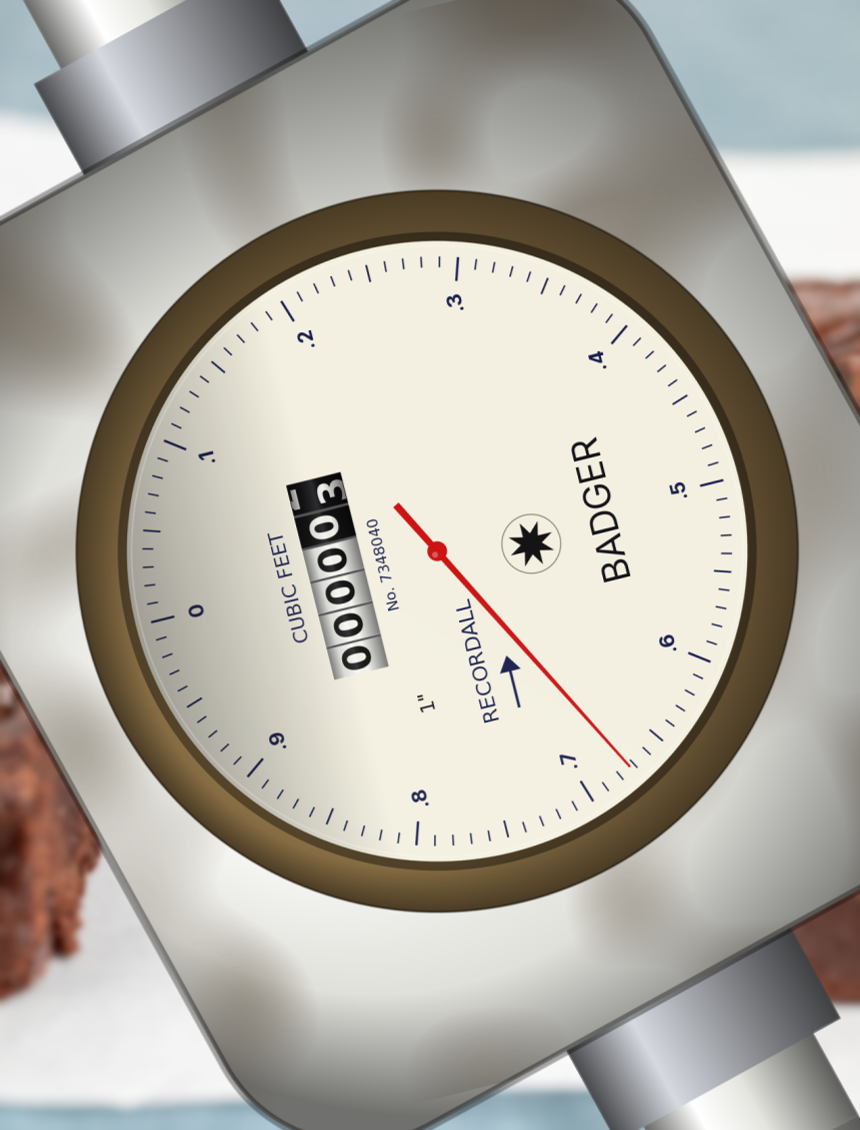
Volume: 2.67 ft³
